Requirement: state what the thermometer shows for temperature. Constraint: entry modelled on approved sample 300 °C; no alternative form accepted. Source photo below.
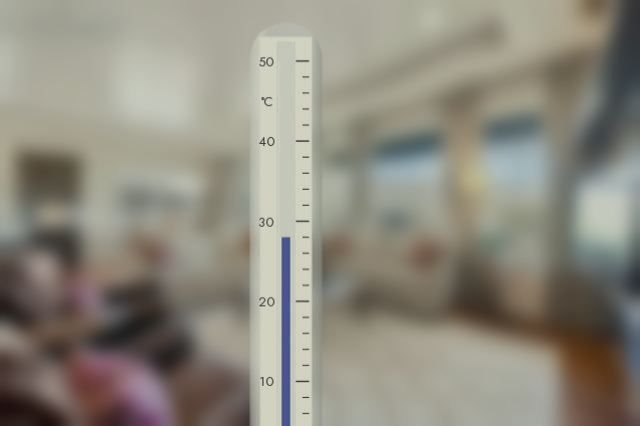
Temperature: 28 °C
